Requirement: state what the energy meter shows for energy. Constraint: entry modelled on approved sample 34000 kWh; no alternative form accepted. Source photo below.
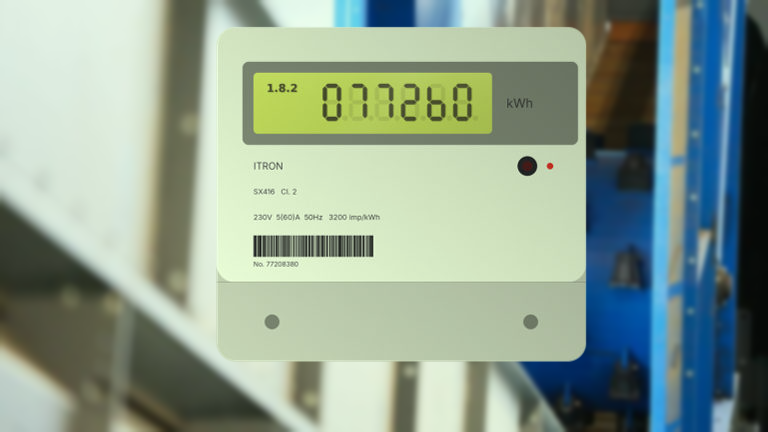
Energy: 77260 kWh
